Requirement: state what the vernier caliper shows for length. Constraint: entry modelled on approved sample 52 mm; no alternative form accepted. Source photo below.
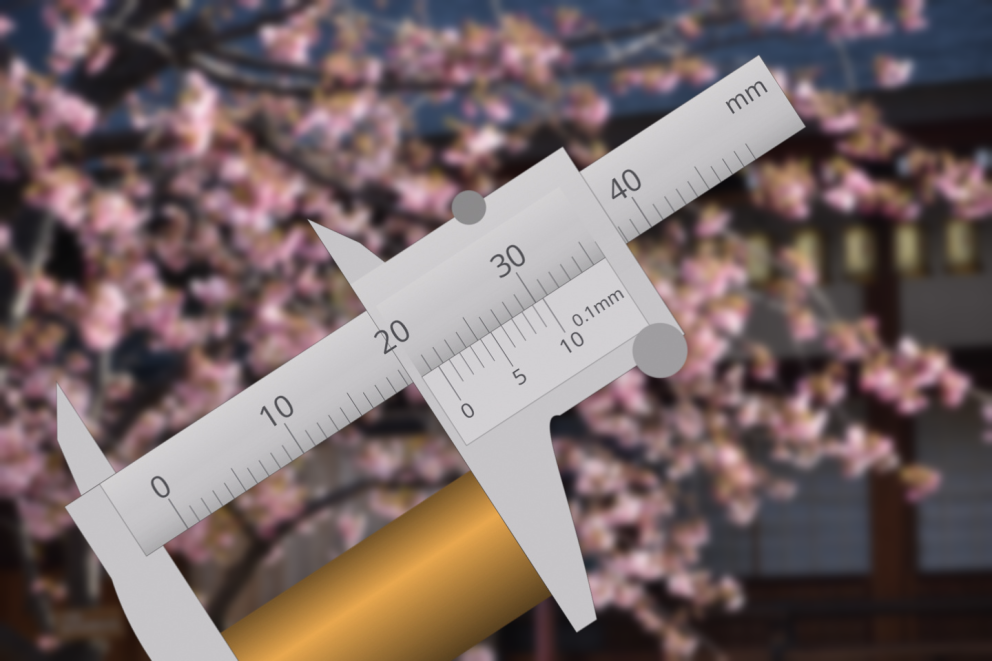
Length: 21.6 mm
